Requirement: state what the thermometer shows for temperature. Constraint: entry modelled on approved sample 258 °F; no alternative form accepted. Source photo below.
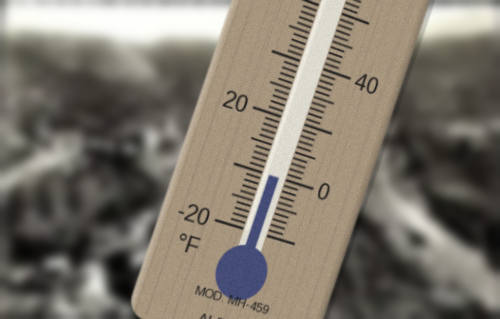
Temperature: 0 °F
